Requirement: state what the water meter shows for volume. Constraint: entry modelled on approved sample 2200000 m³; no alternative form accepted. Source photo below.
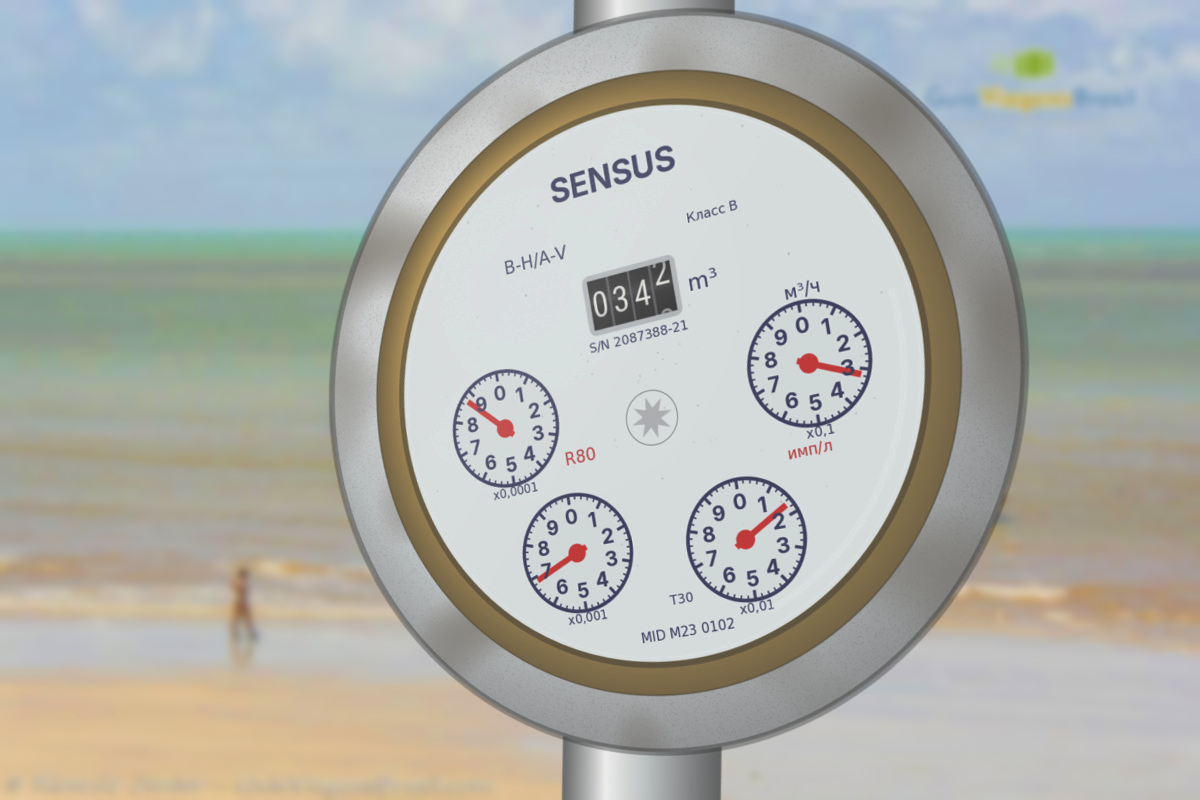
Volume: 342.3168 m³
